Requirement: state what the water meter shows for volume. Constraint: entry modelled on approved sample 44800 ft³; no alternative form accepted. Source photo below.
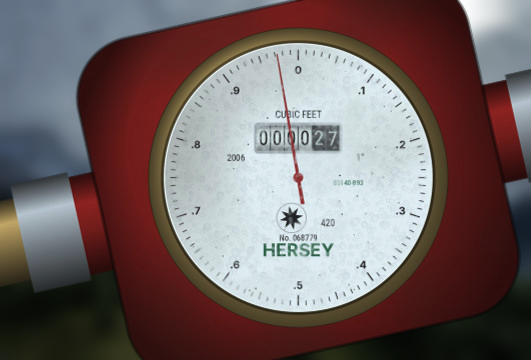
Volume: 26.97 ft³
